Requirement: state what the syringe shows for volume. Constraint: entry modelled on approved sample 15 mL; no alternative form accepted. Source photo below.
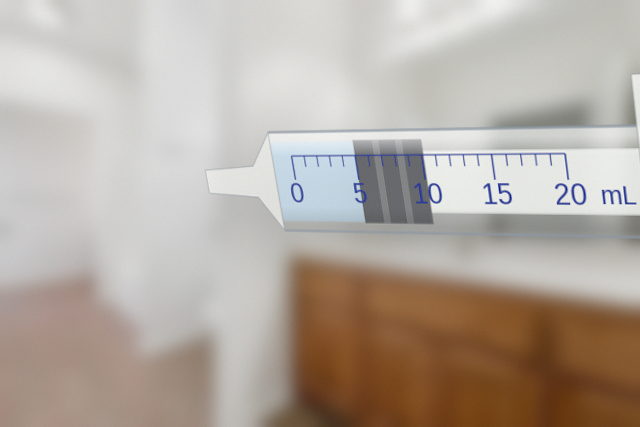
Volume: 5 mL
